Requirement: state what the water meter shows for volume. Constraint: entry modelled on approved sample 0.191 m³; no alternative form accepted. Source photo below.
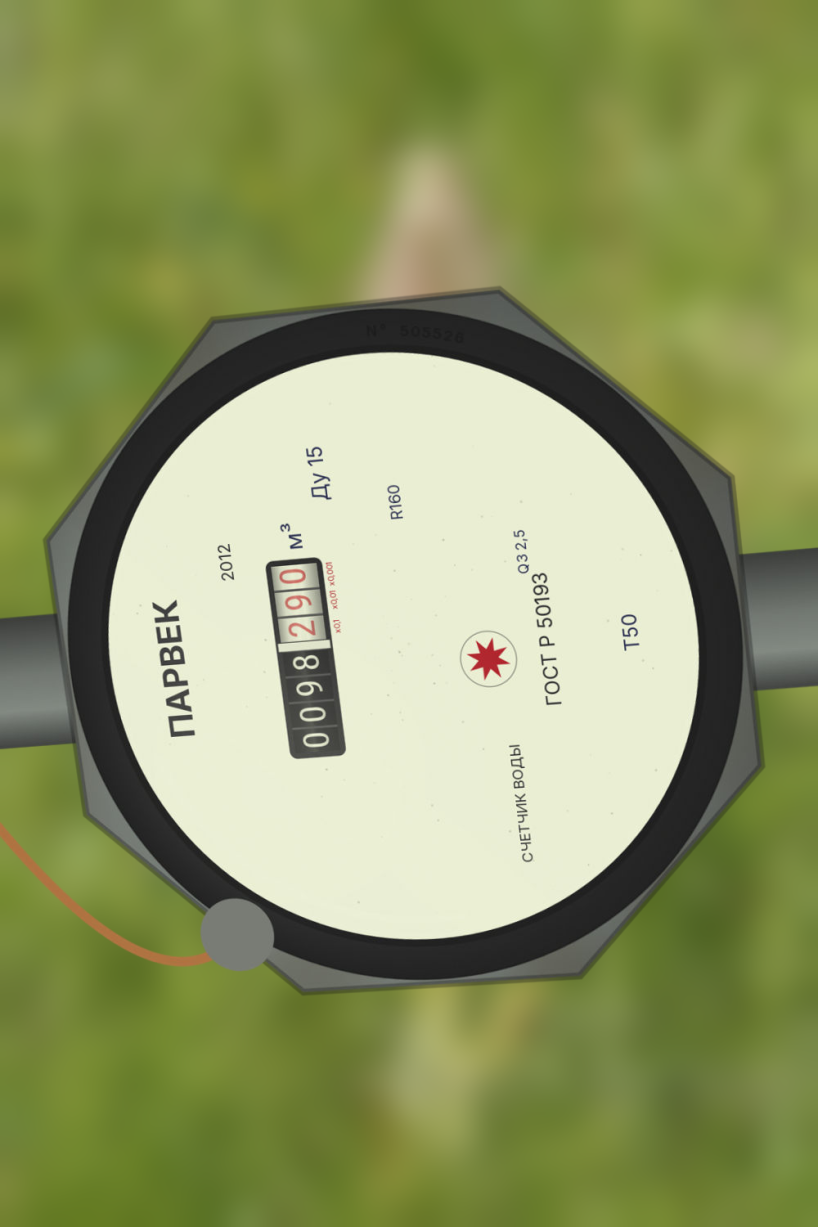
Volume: 98.290 m³
